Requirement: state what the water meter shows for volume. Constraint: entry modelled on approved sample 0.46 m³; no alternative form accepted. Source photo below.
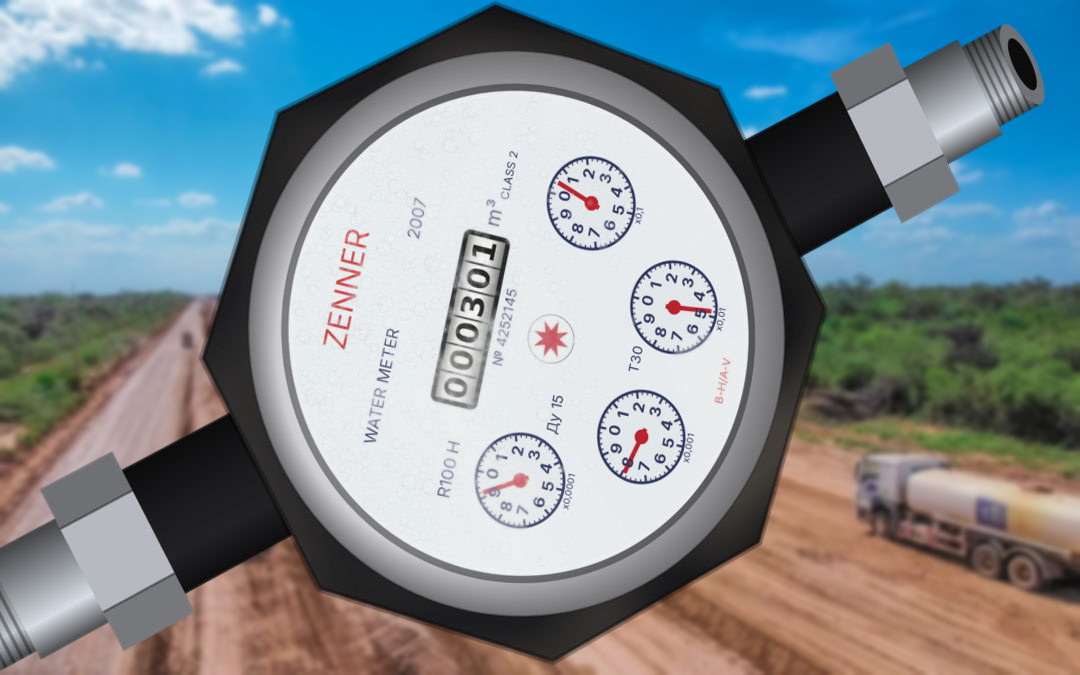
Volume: 301.0479 m³
